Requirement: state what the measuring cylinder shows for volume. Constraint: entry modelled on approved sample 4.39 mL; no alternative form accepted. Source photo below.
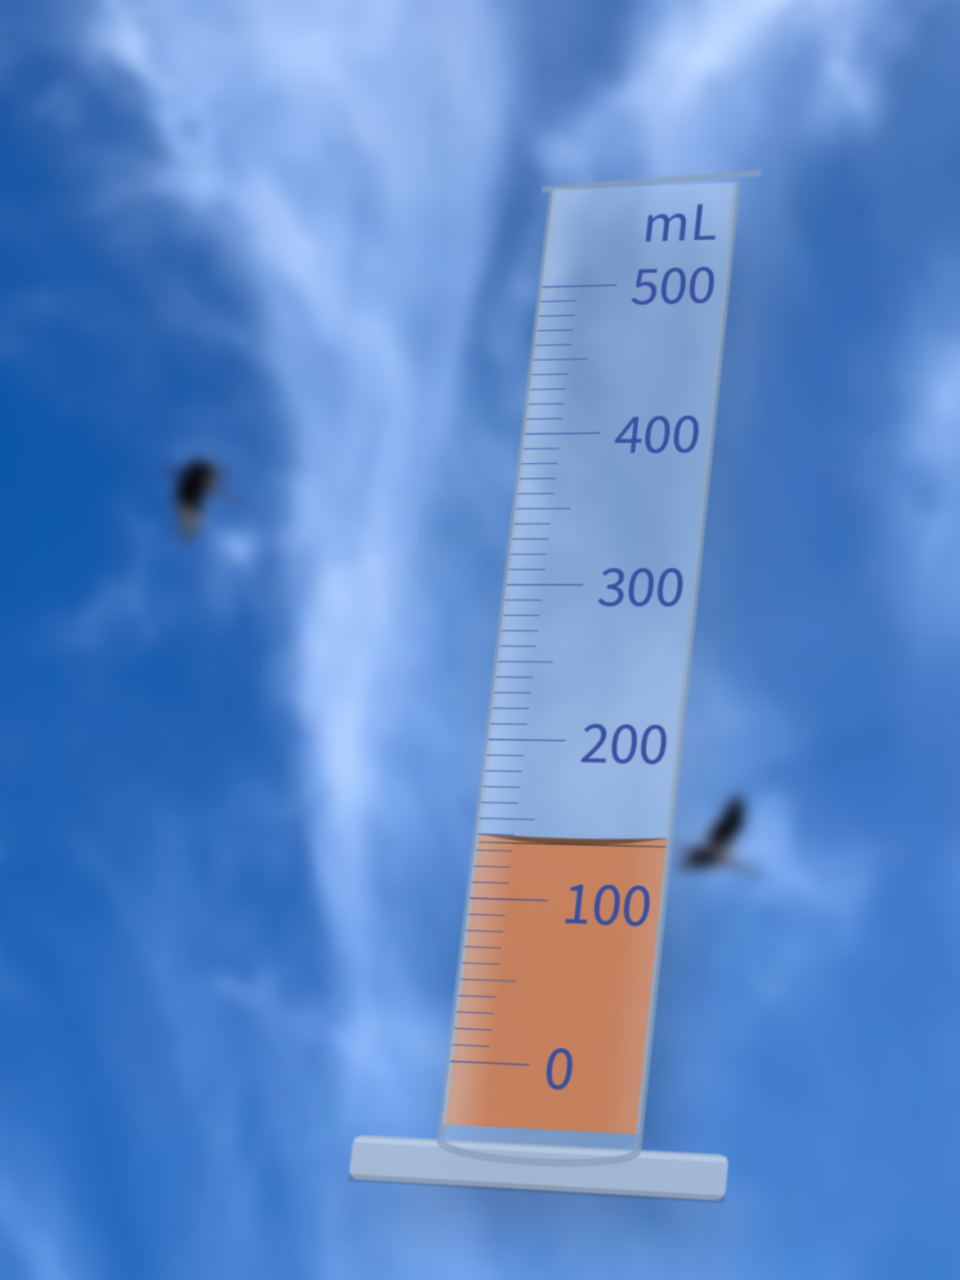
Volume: 135 mL
